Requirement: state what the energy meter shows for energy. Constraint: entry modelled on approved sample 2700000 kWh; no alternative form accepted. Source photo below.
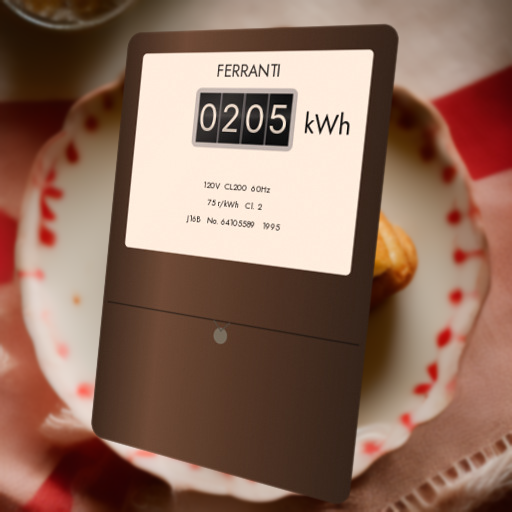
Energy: 205 kWh
